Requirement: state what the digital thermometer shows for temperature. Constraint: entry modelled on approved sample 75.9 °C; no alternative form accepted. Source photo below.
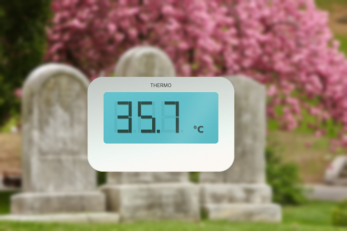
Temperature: 35.7 °C
